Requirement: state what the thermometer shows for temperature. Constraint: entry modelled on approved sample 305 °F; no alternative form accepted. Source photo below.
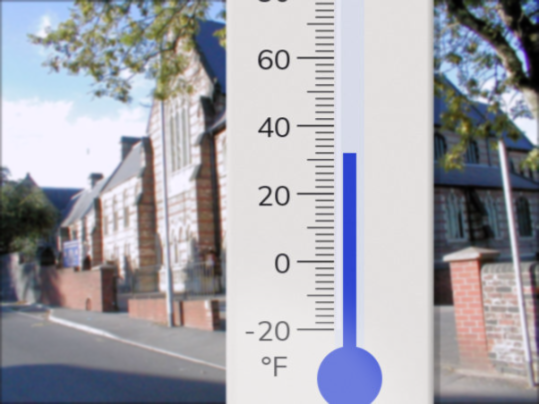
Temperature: 32 °F
